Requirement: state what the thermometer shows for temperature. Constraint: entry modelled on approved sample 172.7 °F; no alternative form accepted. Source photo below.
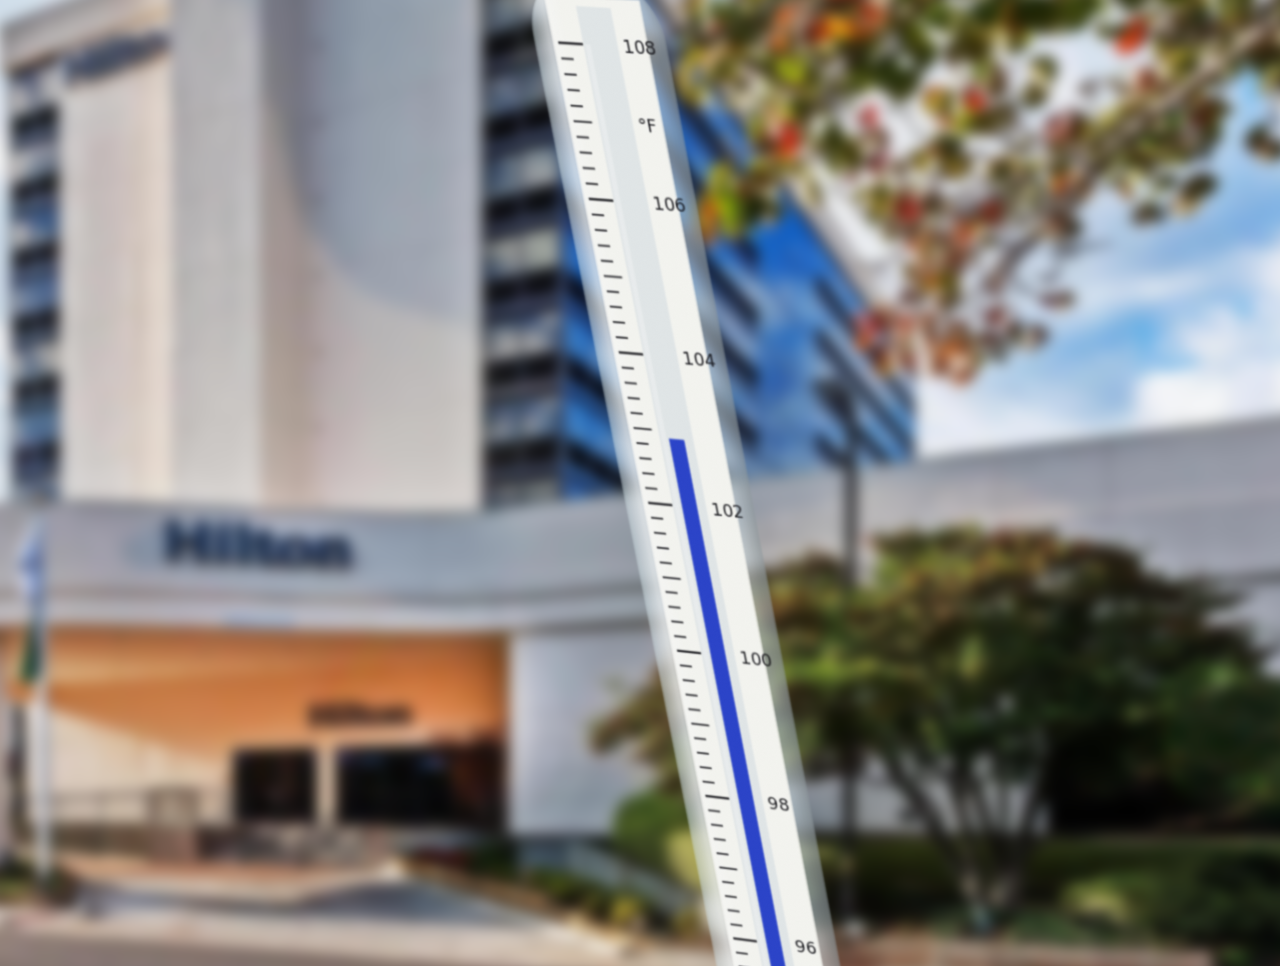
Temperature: 102.9 °F
